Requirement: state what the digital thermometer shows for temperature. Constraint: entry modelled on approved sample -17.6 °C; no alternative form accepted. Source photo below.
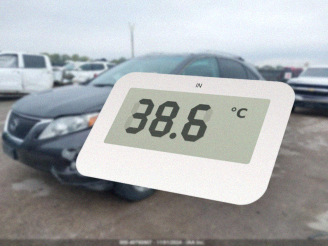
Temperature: 38.6 °C
